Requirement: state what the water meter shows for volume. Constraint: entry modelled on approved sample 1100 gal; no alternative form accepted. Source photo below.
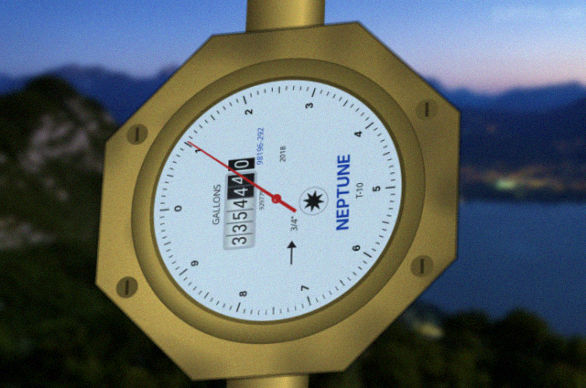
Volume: 3354441.0 gal
